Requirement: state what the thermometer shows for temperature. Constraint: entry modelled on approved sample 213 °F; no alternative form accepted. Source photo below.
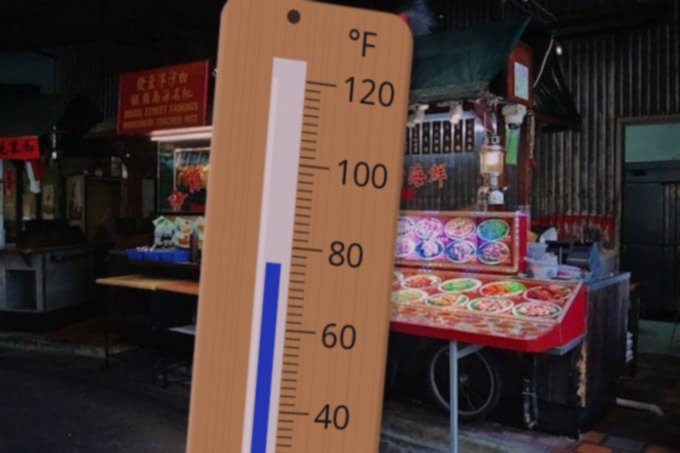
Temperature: 76 °F
